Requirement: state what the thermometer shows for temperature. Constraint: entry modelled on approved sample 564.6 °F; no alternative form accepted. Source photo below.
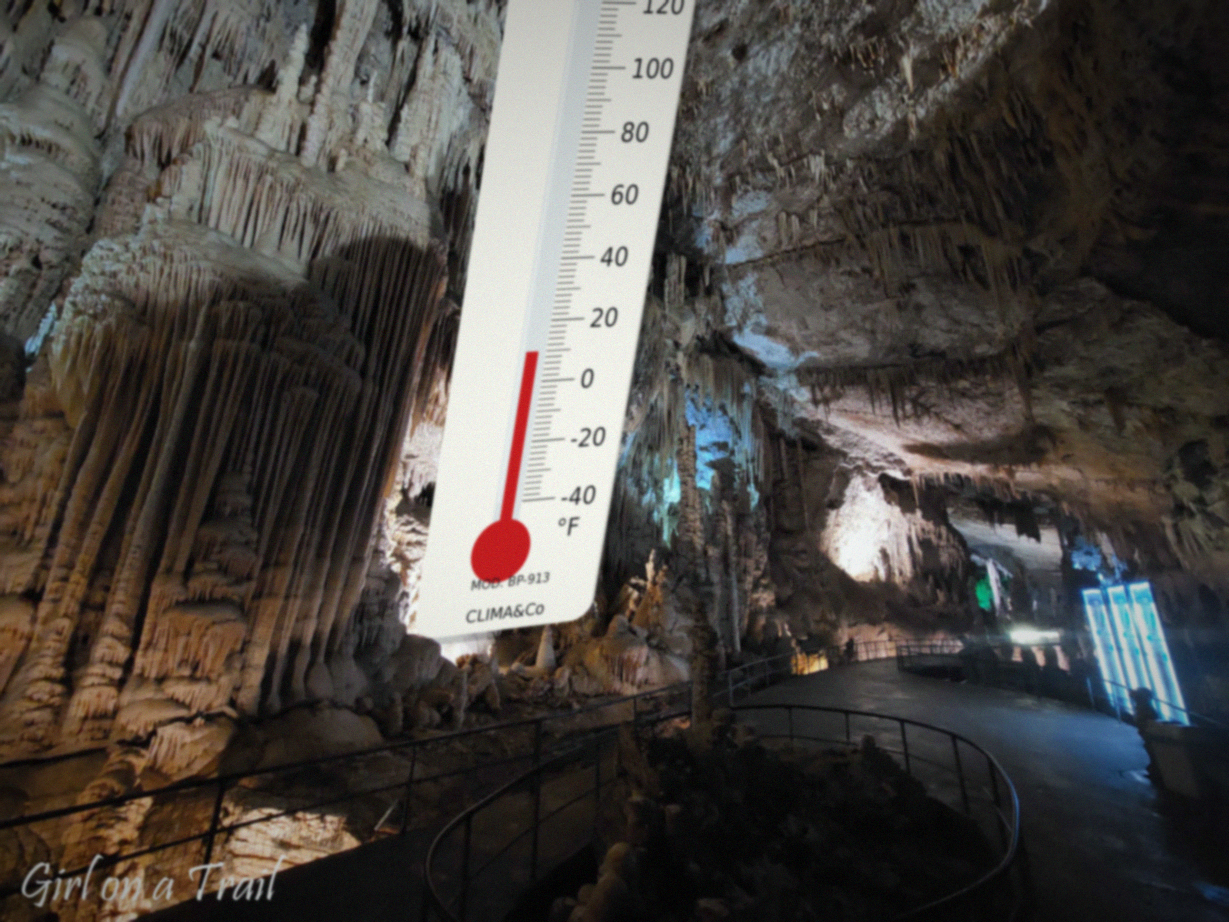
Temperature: 10 °F
